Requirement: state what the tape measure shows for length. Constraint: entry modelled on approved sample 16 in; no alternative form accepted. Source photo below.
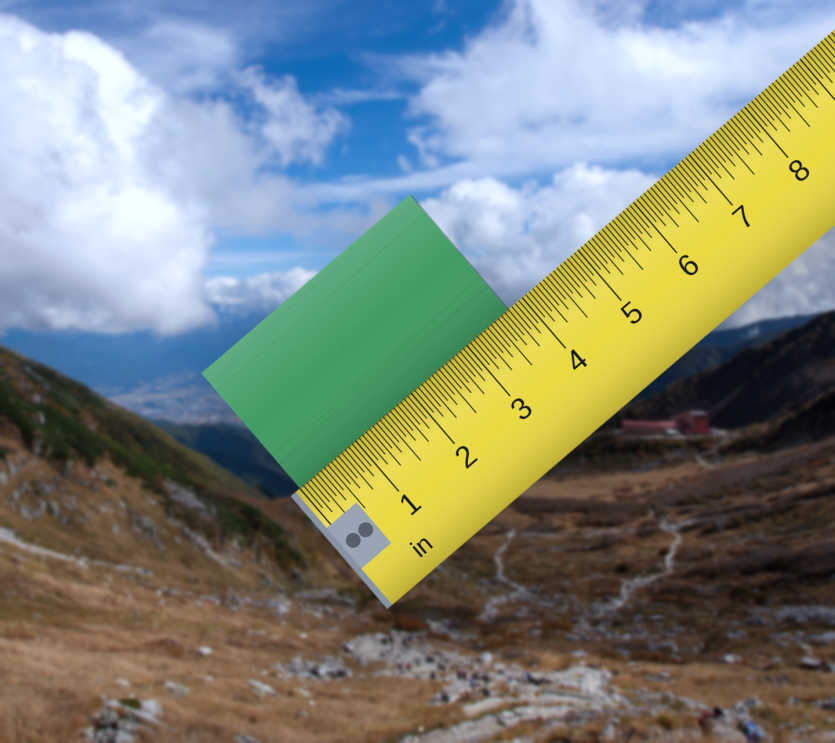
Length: 3.75 in
